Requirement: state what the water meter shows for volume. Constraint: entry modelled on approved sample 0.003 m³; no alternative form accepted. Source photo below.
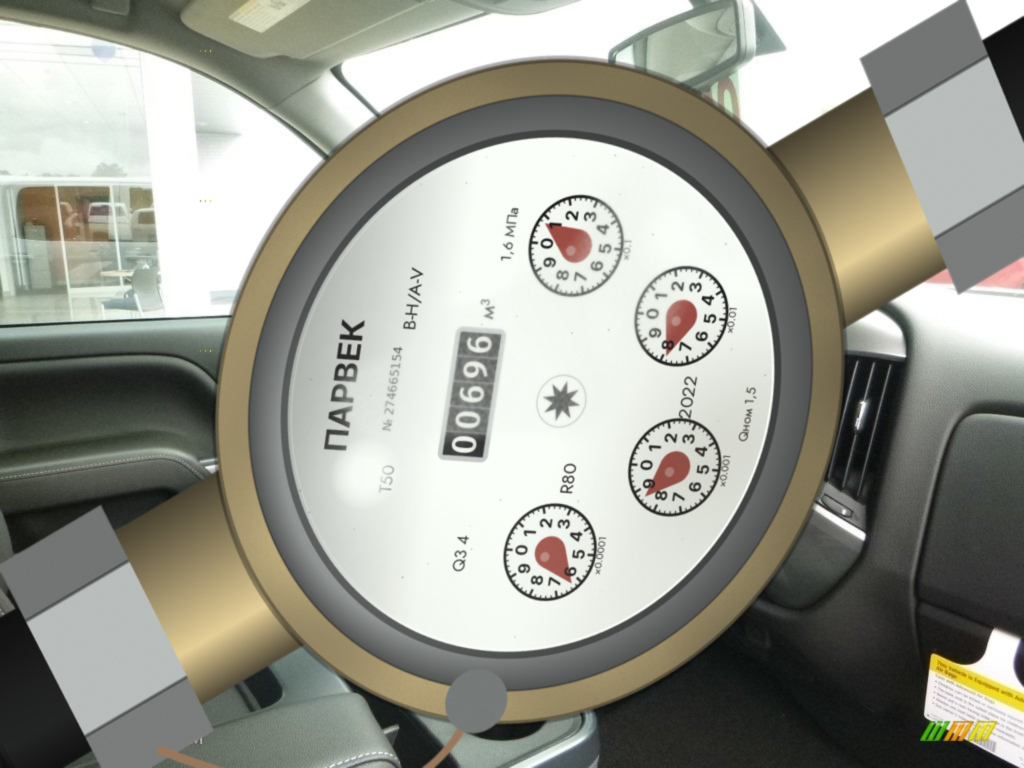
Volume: 696.0786 m³
